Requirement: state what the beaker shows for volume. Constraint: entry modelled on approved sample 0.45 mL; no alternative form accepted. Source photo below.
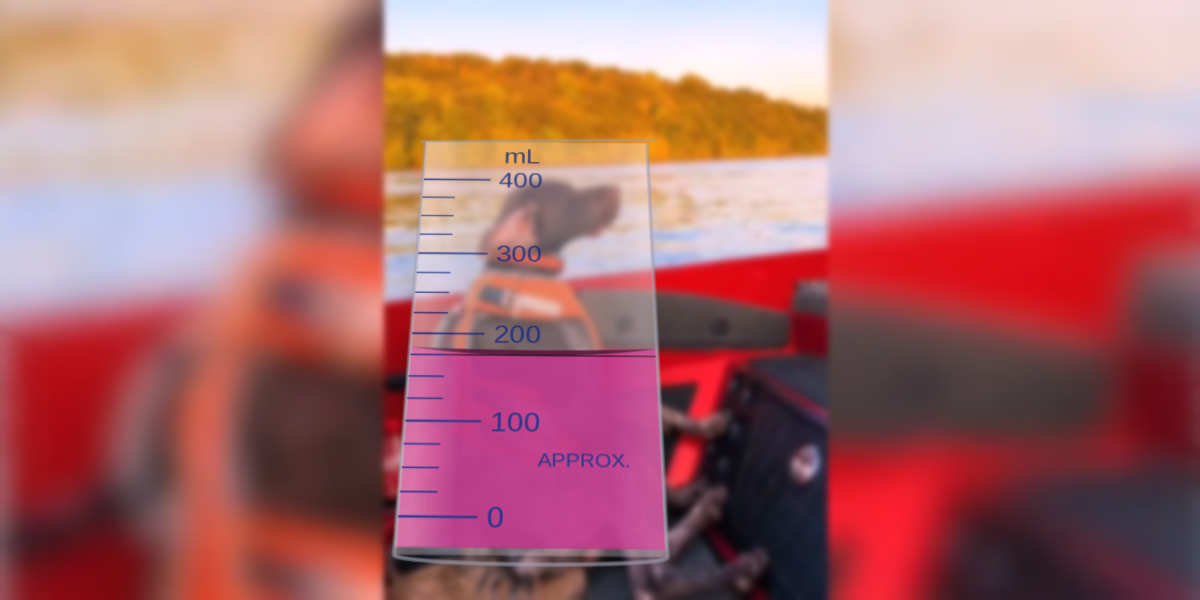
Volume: 175 mL
